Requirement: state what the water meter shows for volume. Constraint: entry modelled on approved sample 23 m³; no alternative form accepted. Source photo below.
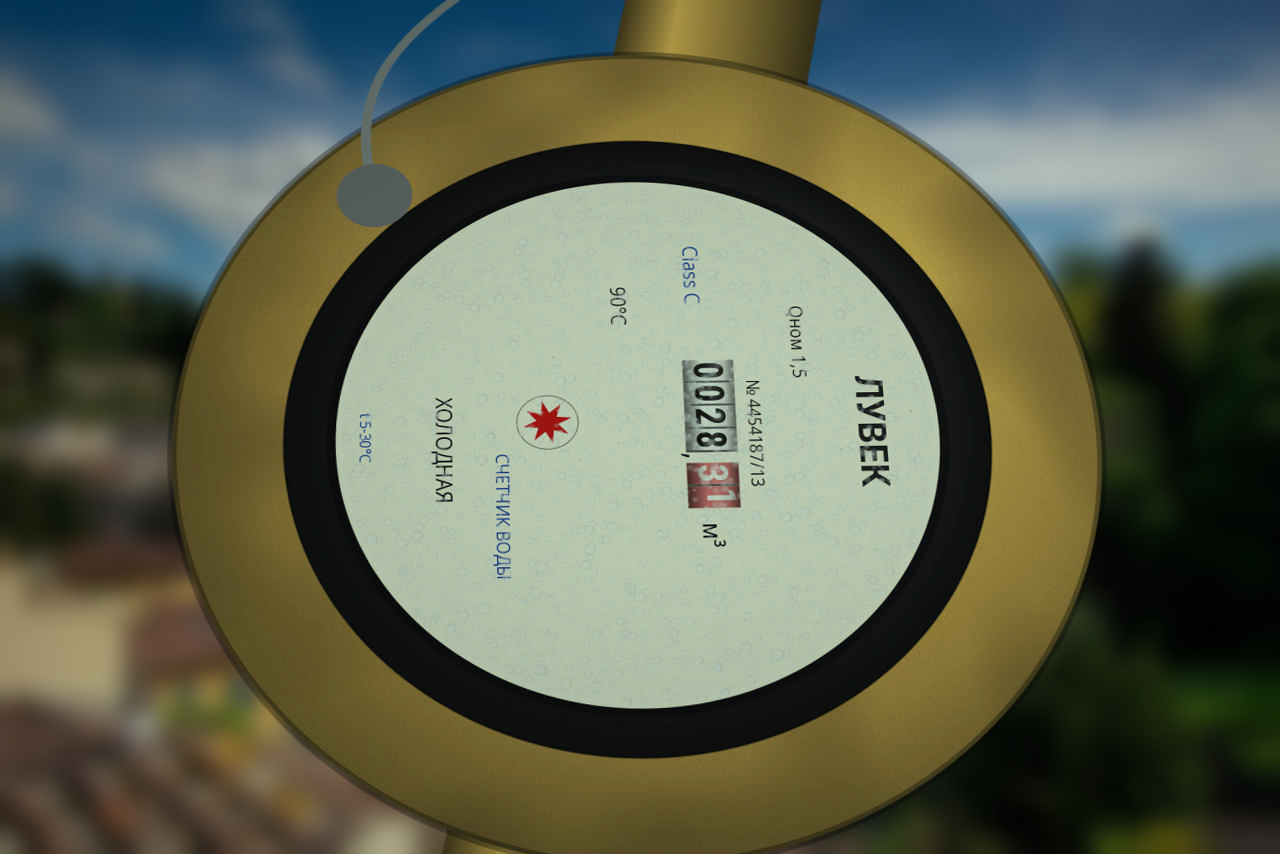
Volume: 28.31 m³
